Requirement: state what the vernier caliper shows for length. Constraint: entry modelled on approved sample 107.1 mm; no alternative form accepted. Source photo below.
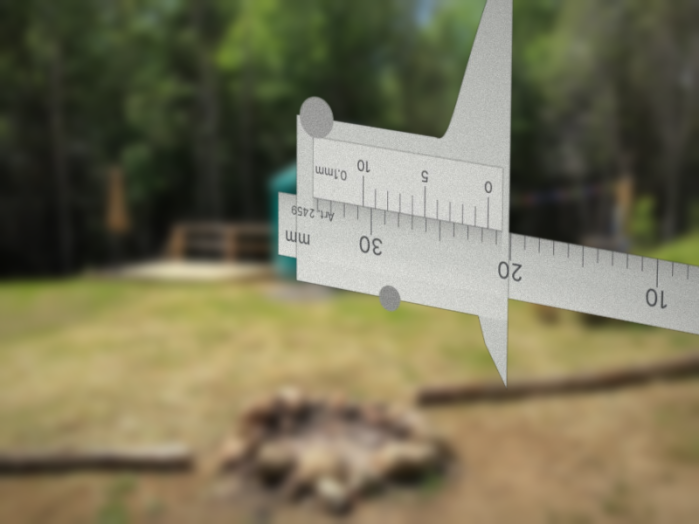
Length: 21.6 mm
